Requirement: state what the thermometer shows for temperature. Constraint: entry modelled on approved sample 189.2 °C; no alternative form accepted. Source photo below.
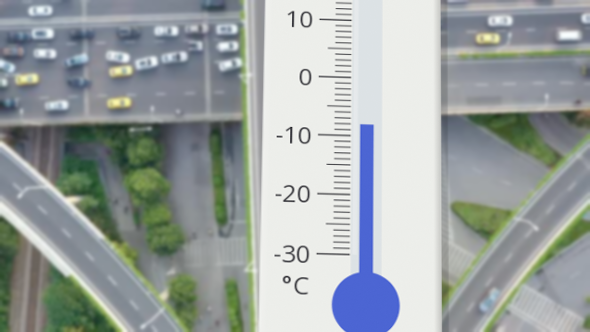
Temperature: -8 °C
